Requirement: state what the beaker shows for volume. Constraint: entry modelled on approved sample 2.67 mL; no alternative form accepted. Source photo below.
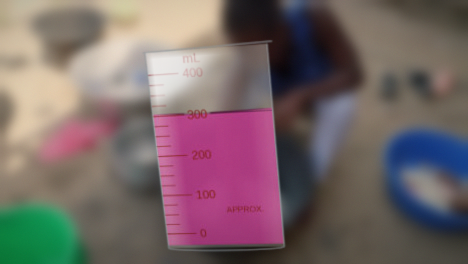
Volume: 300 mL
